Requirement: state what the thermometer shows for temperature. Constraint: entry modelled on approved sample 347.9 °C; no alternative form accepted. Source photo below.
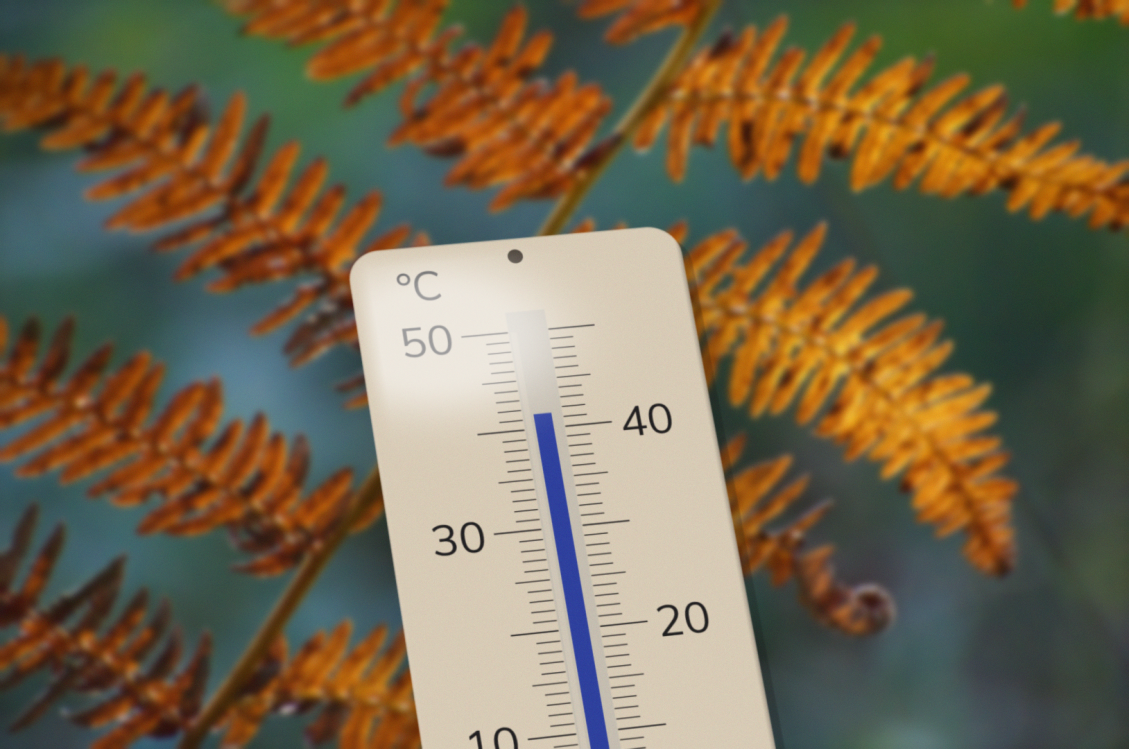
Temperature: 41.5 °C
